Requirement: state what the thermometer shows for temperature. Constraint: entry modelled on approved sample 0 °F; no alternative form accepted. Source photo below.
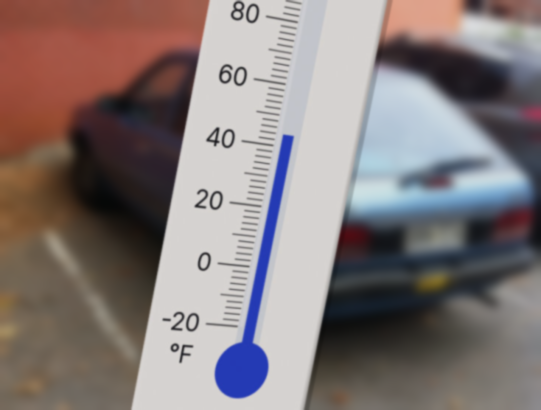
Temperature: 44 °F
